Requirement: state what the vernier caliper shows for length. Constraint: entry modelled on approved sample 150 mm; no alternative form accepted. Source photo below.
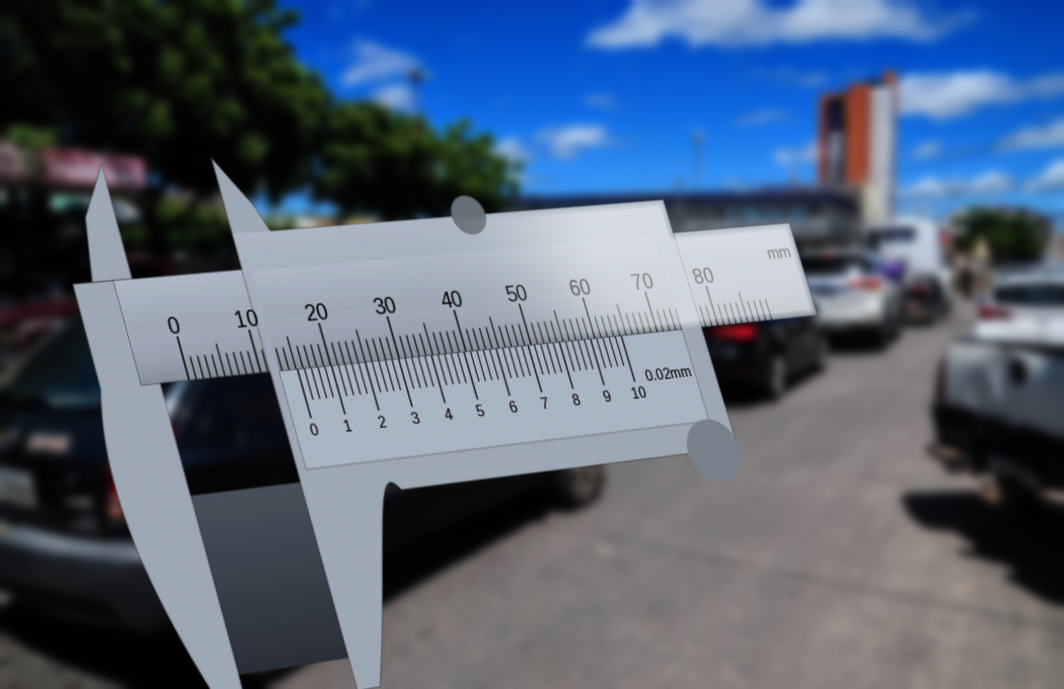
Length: 15.2 mm
